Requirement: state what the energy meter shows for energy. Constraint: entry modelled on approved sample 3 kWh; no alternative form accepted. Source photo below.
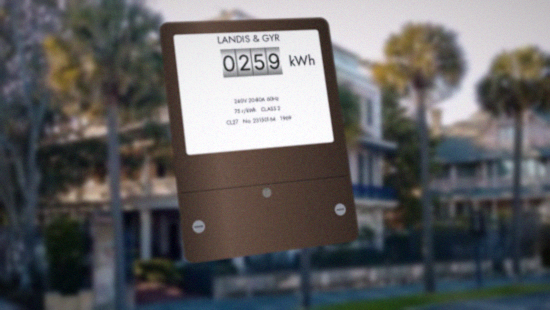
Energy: 259 kWh
